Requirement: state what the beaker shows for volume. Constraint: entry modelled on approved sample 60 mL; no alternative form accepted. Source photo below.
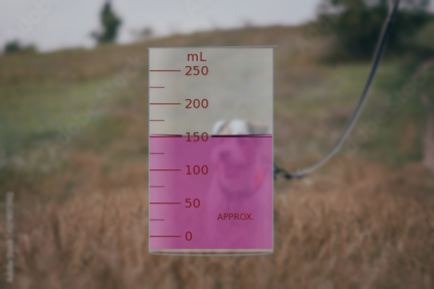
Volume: 150 mL
